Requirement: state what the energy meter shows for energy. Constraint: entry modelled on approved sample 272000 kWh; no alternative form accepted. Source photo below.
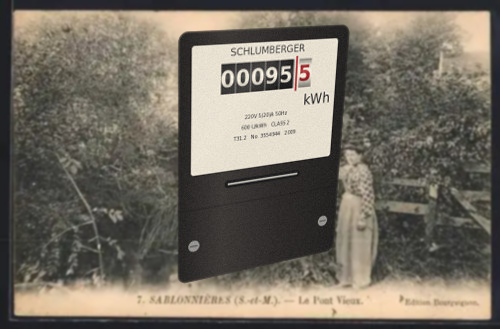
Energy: 95.5 kWh
